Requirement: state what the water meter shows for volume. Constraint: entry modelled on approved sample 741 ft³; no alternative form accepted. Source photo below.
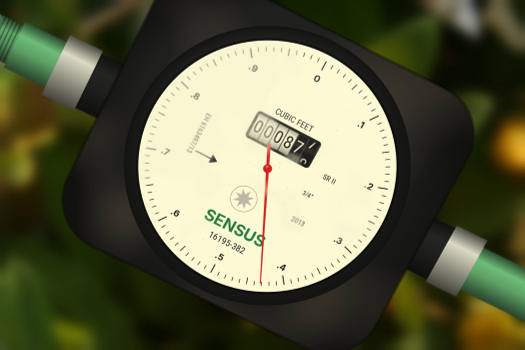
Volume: 877.43 ft³
